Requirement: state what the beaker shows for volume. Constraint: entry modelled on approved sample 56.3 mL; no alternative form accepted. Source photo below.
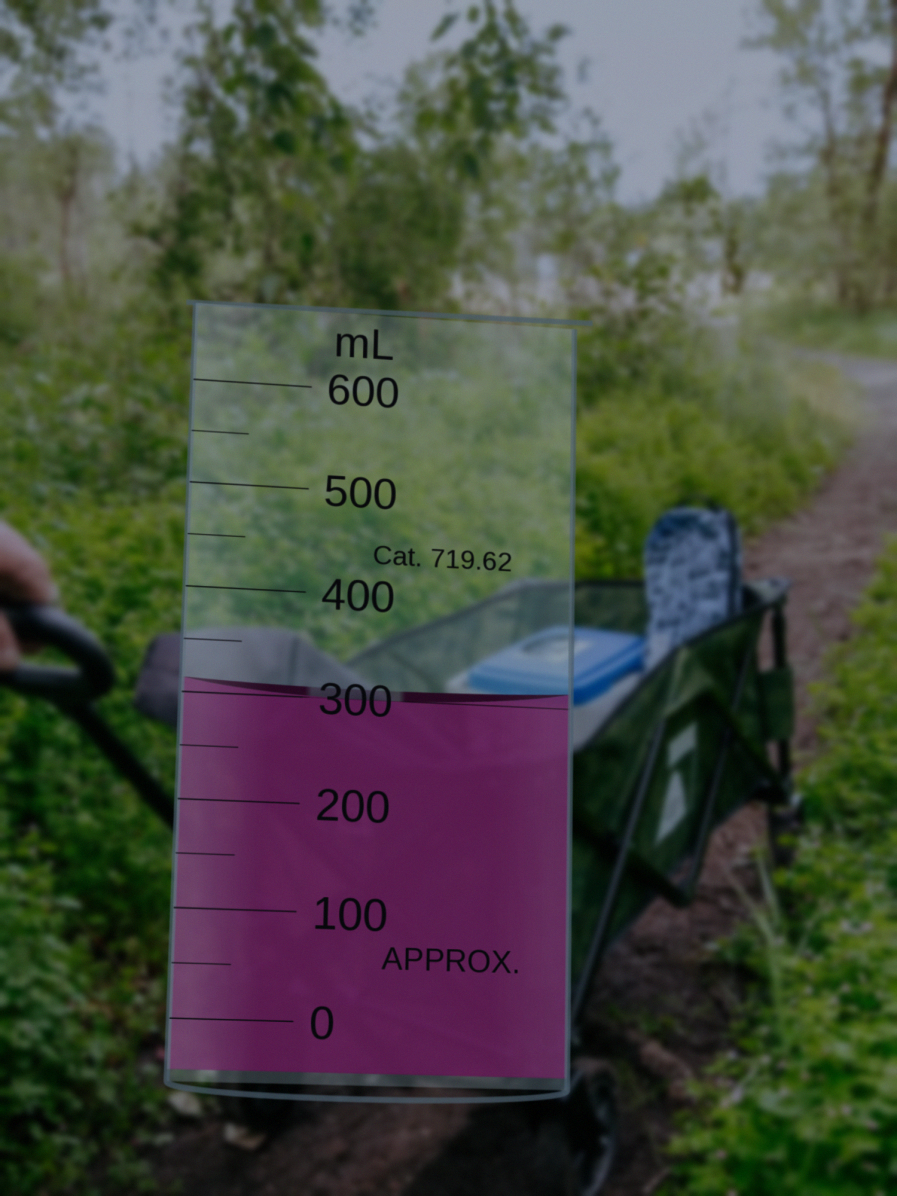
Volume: 300 mL
